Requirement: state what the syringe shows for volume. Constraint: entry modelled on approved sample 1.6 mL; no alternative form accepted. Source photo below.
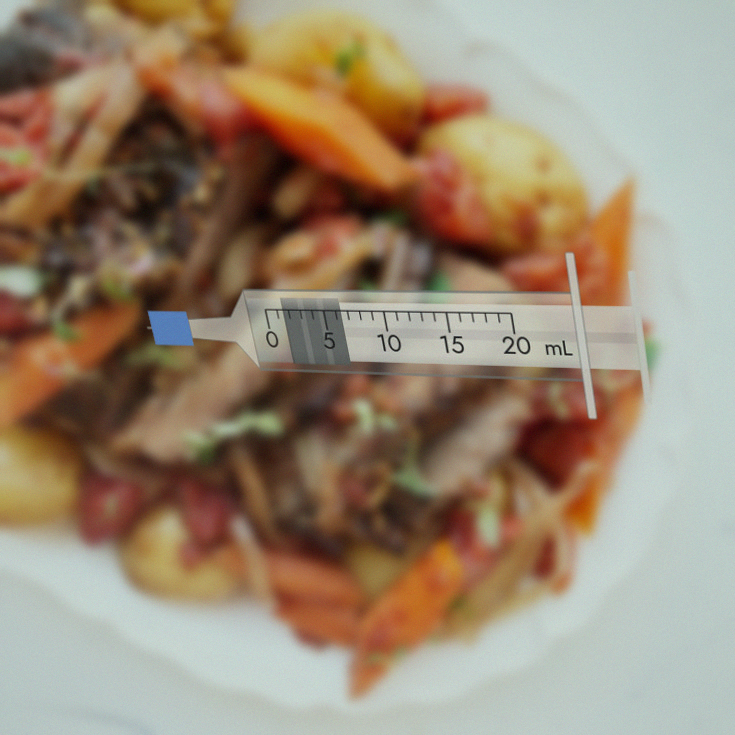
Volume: 1.5 mL
